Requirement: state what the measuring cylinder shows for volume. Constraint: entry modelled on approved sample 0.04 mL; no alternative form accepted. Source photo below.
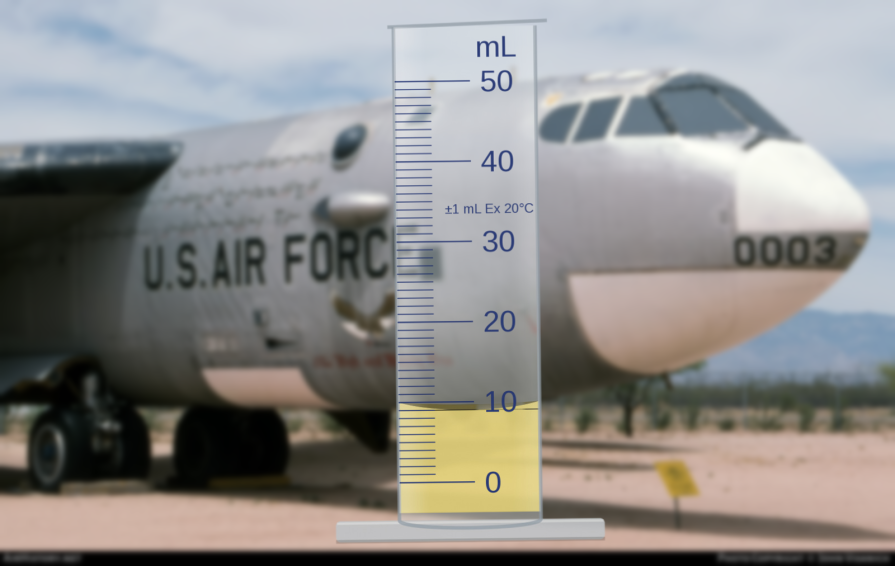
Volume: 9 mL
